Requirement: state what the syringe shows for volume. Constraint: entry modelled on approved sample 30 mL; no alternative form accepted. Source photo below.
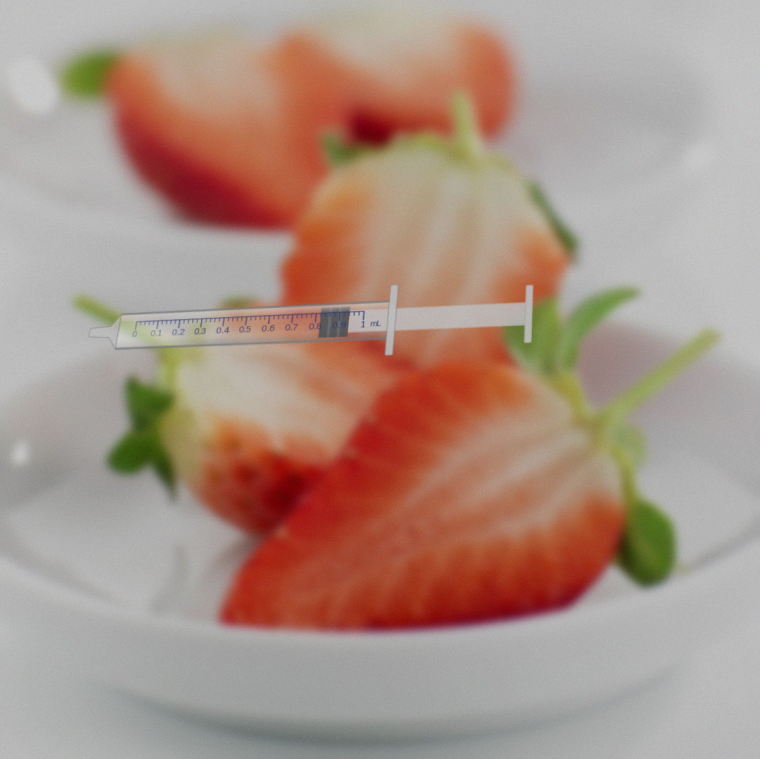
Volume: 0.82 mL
